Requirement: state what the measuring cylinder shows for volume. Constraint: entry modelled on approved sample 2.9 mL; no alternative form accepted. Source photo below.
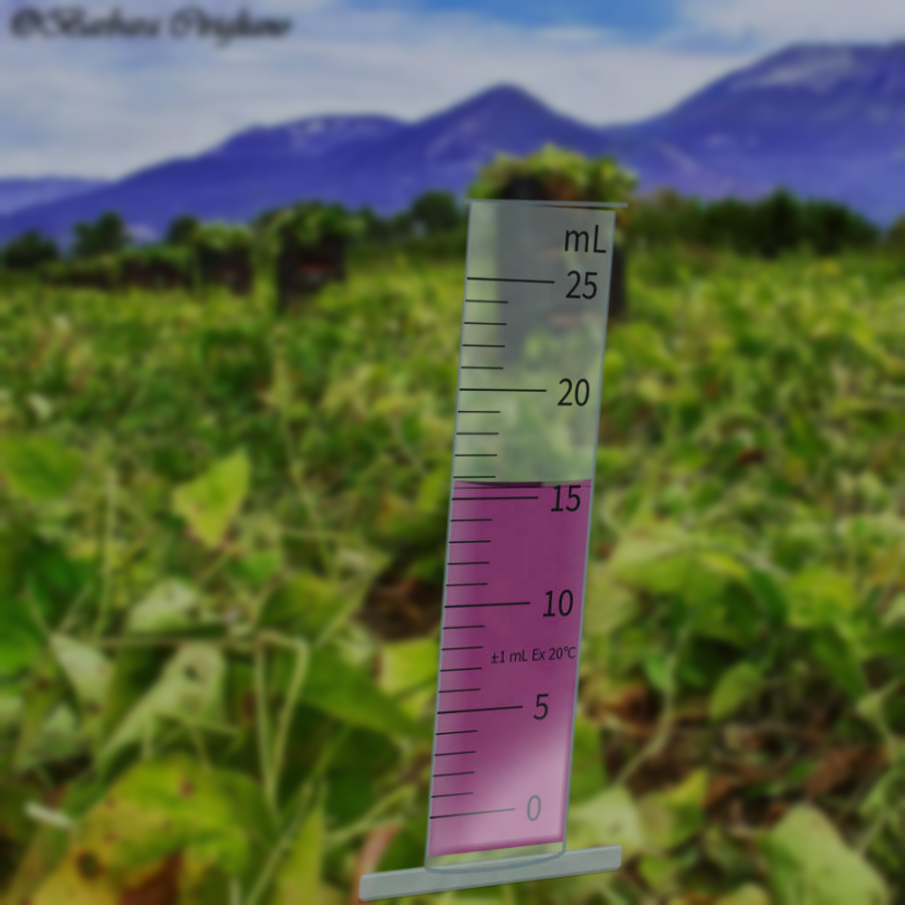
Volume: 15.5 mL
